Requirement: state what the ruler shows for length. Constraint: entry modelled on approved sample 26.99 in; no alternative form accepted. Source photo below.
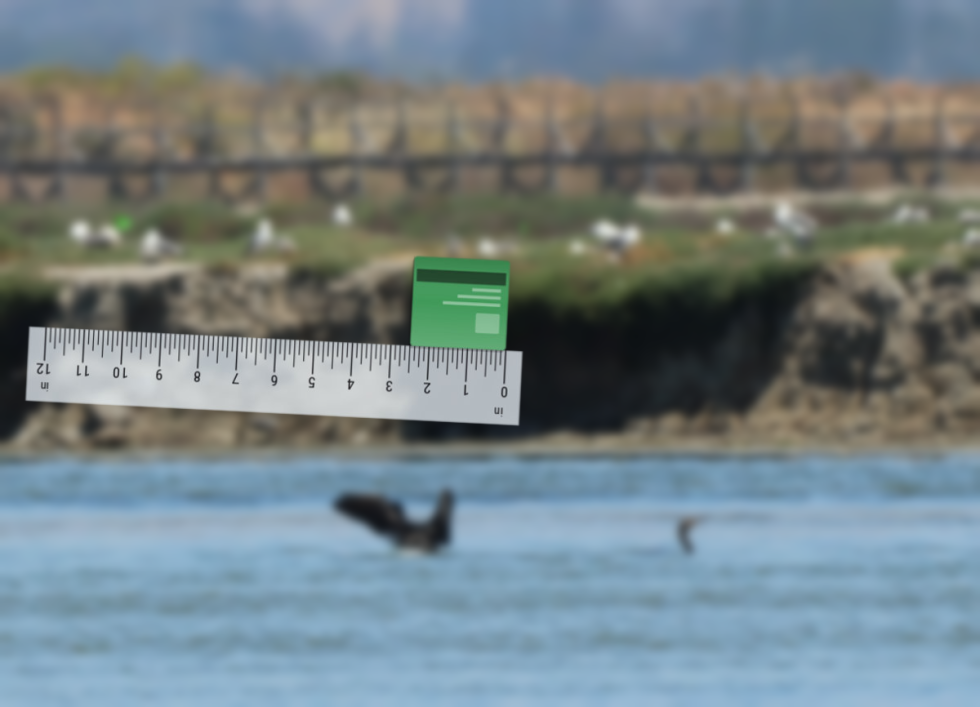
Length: 2.5 in
